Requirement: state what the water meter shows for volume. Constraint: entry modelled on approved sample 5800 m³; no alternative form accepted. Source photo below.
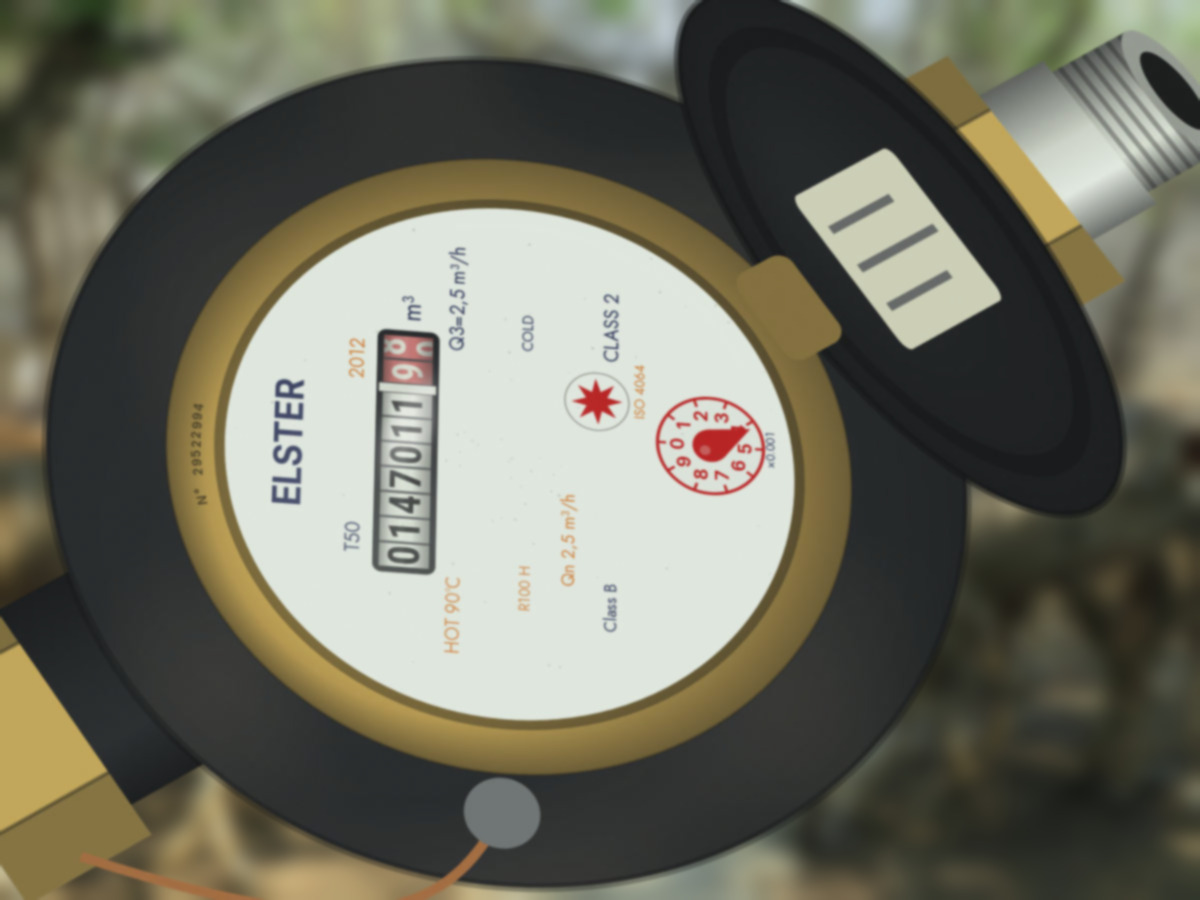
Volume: 147011.984 m³
